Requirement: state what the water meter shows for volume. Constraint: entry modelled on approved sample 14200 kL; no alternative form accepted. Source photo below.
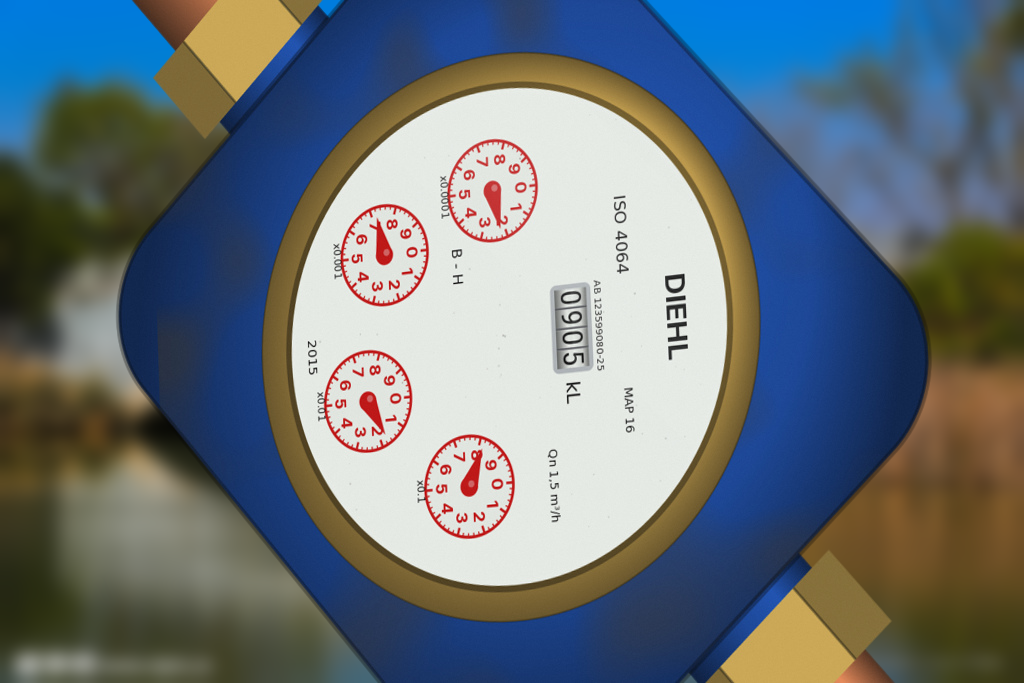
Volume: 905.8172 kL
